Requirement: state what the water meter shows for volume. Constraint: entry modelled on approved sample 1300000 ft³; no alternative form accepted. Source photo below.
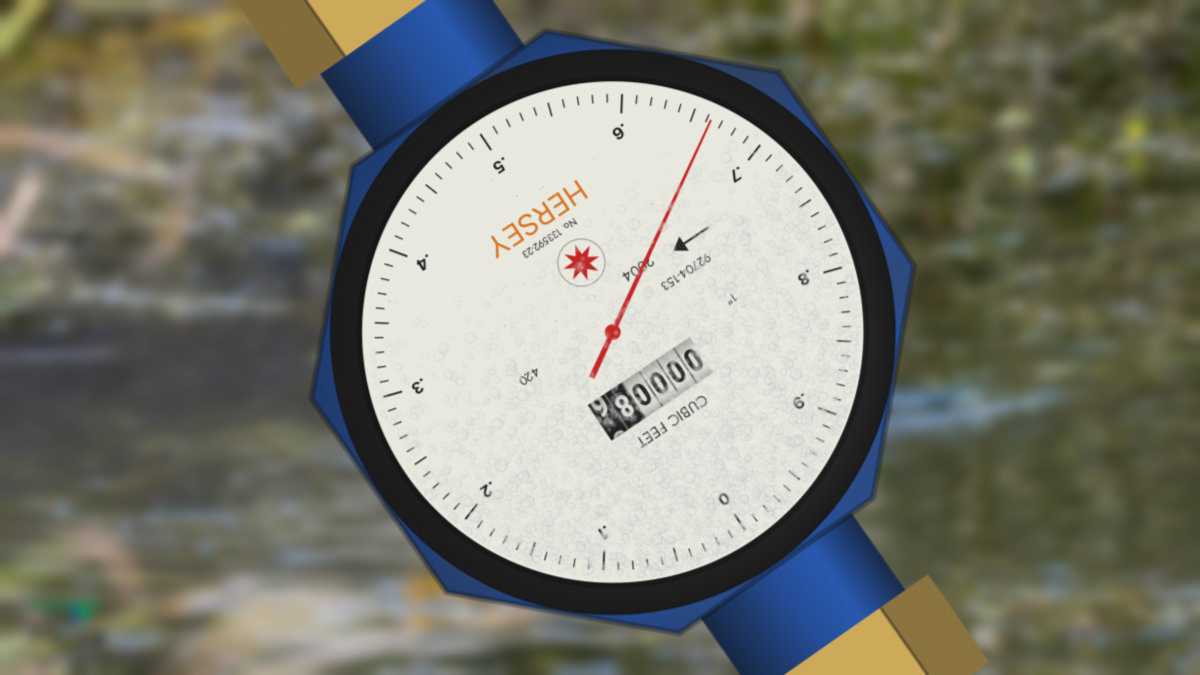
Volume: 85.66 ft³
